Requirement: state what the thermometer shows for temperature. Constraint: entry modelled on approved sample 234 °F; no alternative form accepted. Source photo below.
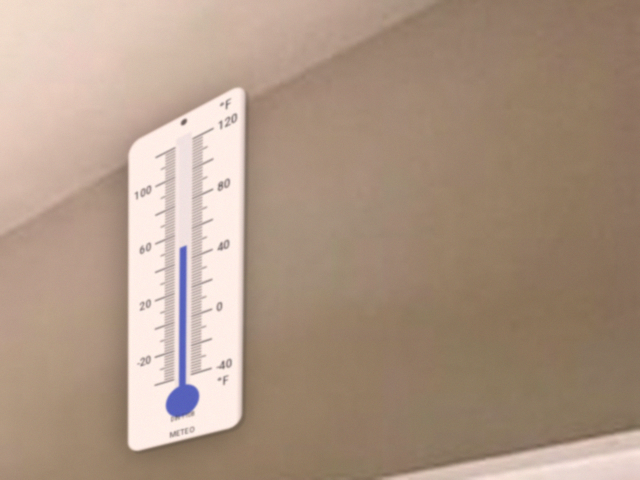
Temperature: 50 °F
